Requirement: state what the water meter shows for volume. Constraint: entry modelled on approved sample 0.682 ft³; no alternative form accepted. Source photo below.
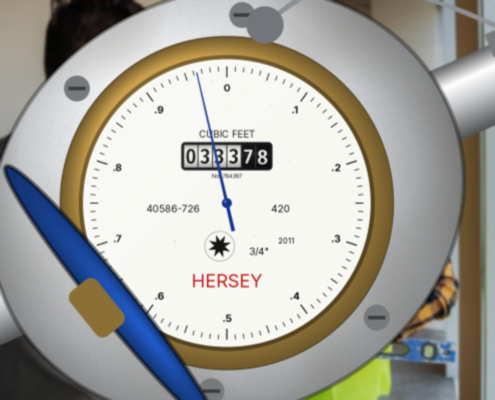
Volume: 33377.96 ft³
